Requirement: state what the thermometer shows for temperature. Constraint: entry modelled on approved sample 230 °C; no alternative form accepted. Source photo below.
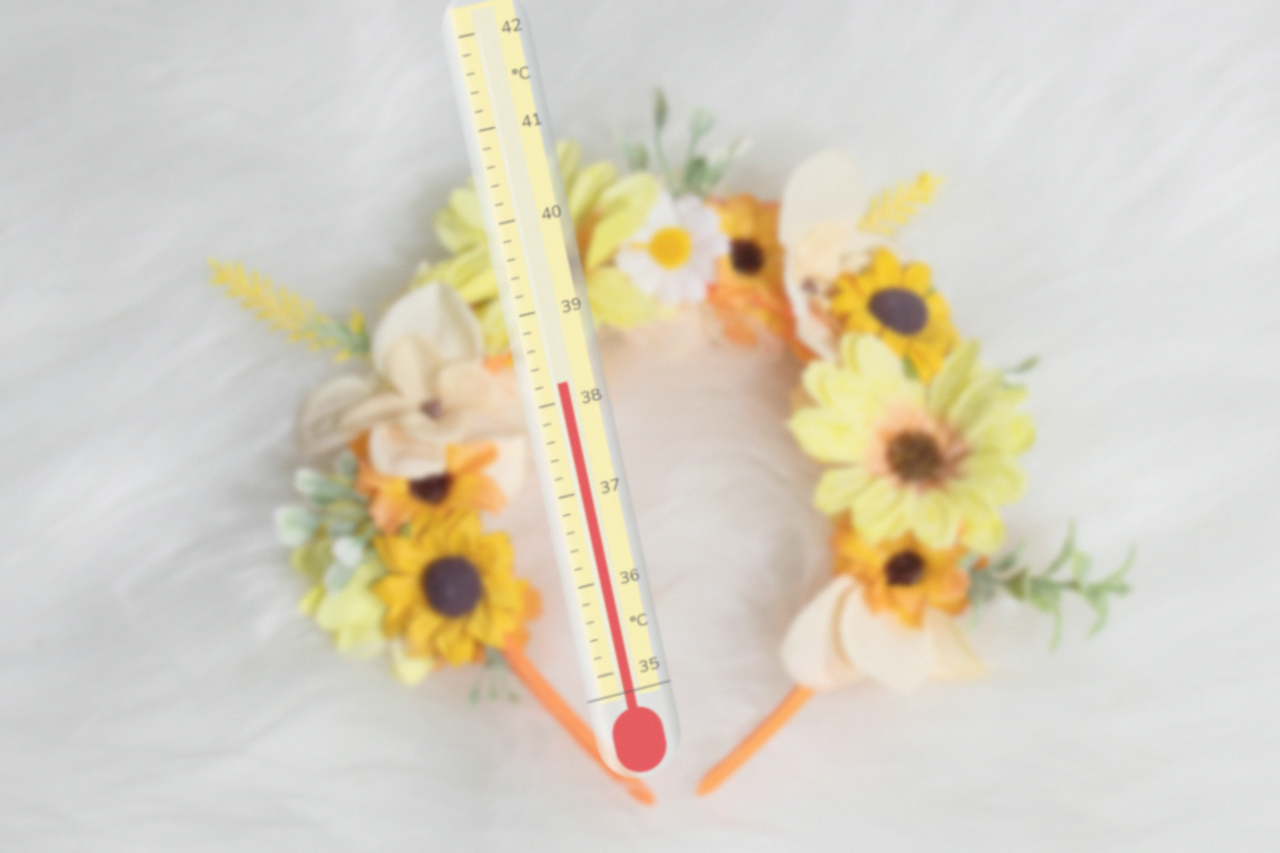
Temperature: 38.2 °C
